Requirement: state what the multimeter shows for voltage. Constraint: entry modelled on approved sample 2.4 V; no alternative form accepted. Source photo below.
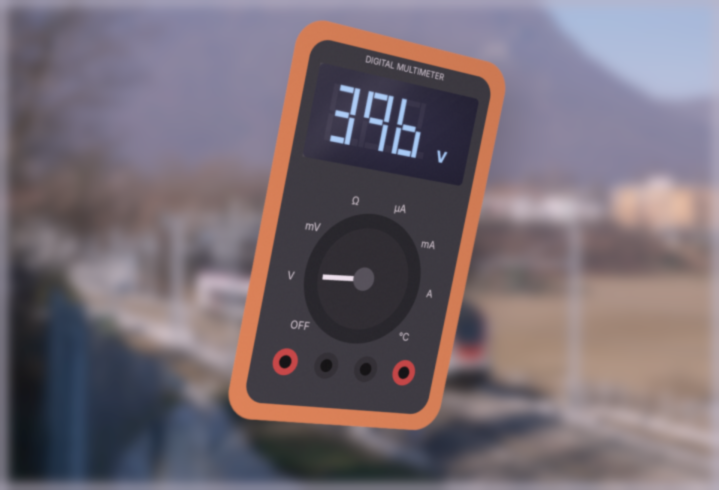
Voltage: 396 V
